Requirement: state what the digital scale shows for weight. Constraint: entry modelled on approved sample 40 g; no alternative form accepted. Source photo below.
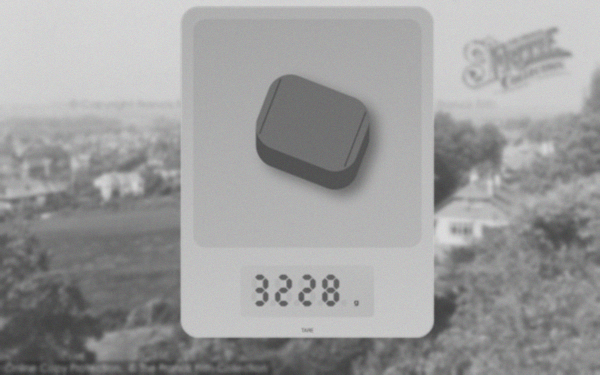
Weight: 3228 g
